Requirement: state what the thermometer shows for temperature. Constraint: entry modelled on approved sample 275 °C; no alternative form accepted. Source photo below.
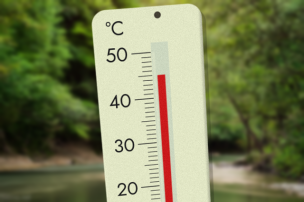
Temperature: 45 °C
